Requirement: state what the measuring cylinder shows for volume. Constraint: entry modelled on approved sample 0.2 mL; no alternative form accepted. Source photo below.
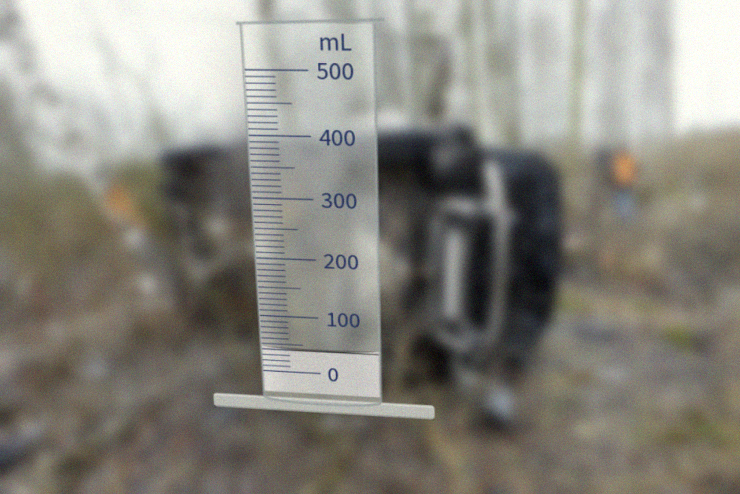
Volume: 40 mL
